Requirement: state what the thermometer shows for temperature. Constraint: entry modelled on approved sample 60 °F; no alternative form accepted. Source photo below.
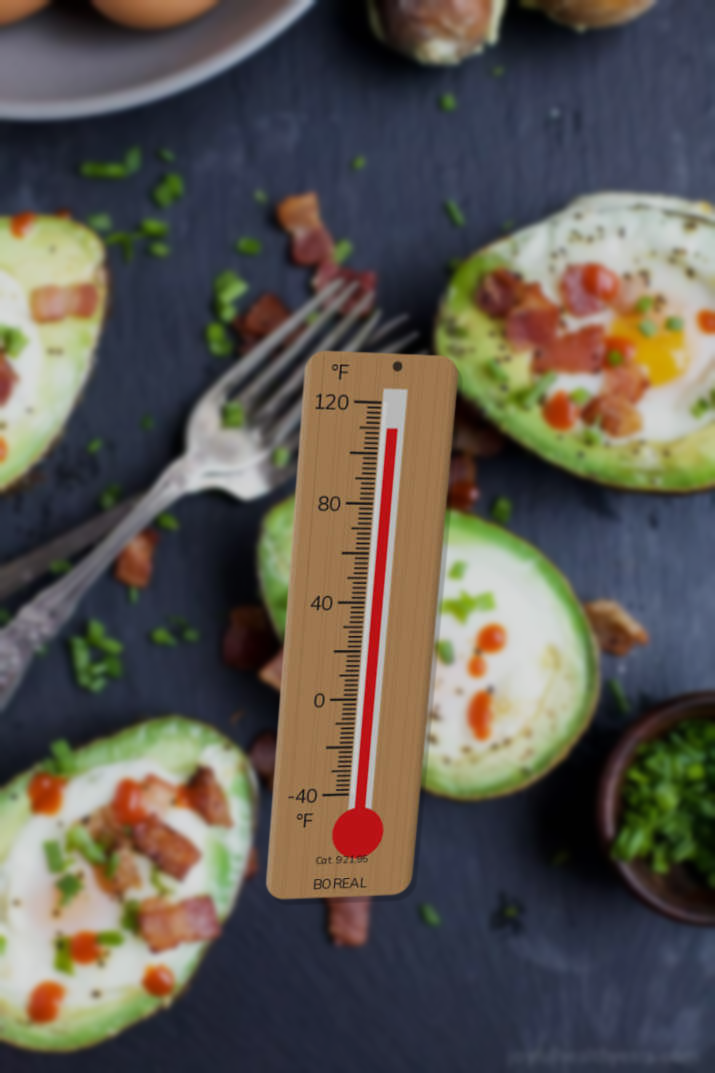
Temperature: 110 °F
